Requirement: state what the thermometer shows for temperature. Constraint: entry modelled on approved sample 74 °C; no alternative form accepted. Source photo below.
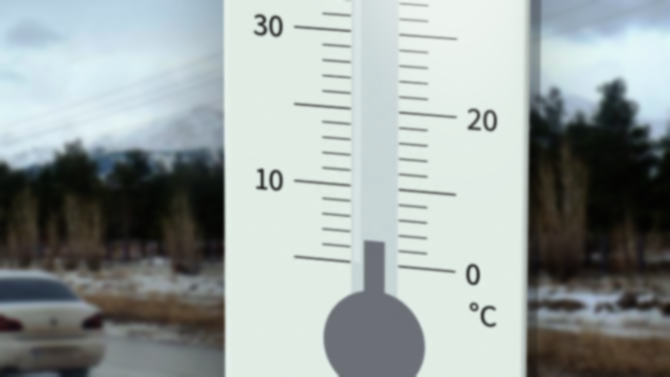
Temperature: 3 °C
